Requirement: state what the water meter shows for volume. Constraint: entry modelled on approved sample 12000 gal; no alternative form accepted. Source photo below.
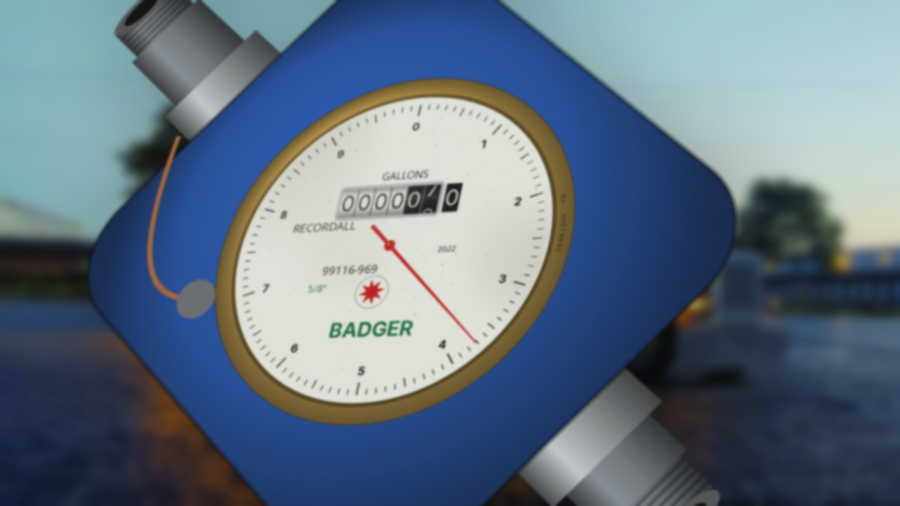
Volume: 73.7 gal
